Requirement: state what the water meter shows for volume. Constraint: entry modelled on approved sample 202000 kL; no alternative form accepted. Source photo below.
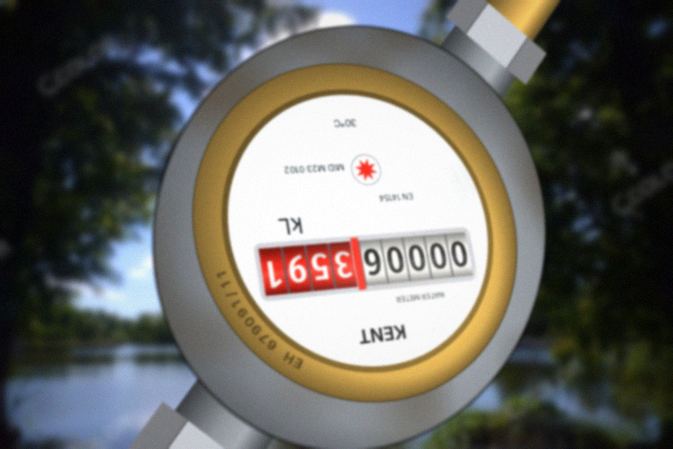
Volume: 6.3591 kL
